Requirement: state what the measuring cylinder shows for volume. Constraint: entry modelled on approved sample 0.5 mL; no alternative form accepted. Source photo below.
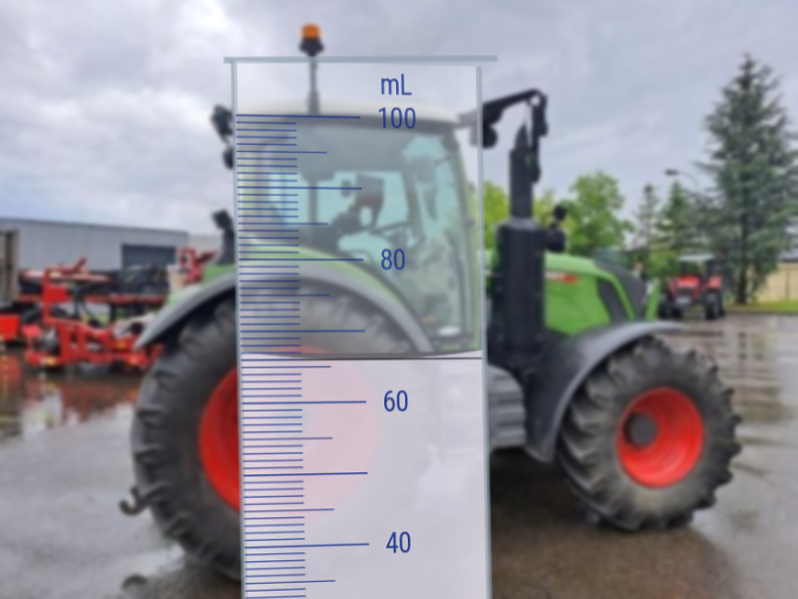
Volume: 66 mL
